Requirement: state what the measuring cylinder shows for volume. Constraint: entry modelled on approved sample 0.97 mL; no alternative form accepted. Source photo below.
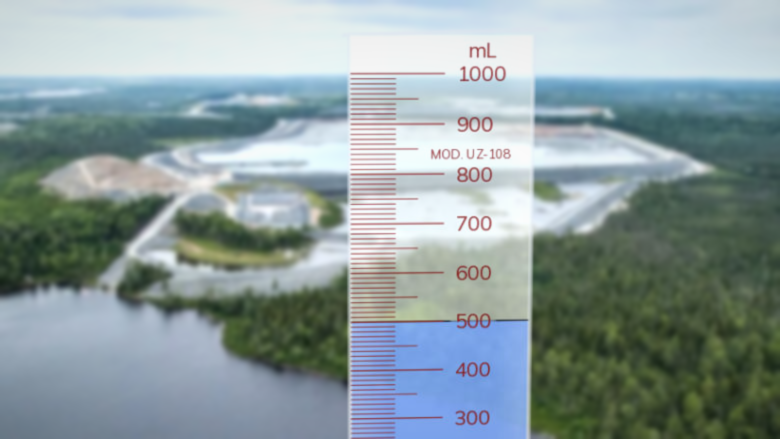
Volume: 500 mL
